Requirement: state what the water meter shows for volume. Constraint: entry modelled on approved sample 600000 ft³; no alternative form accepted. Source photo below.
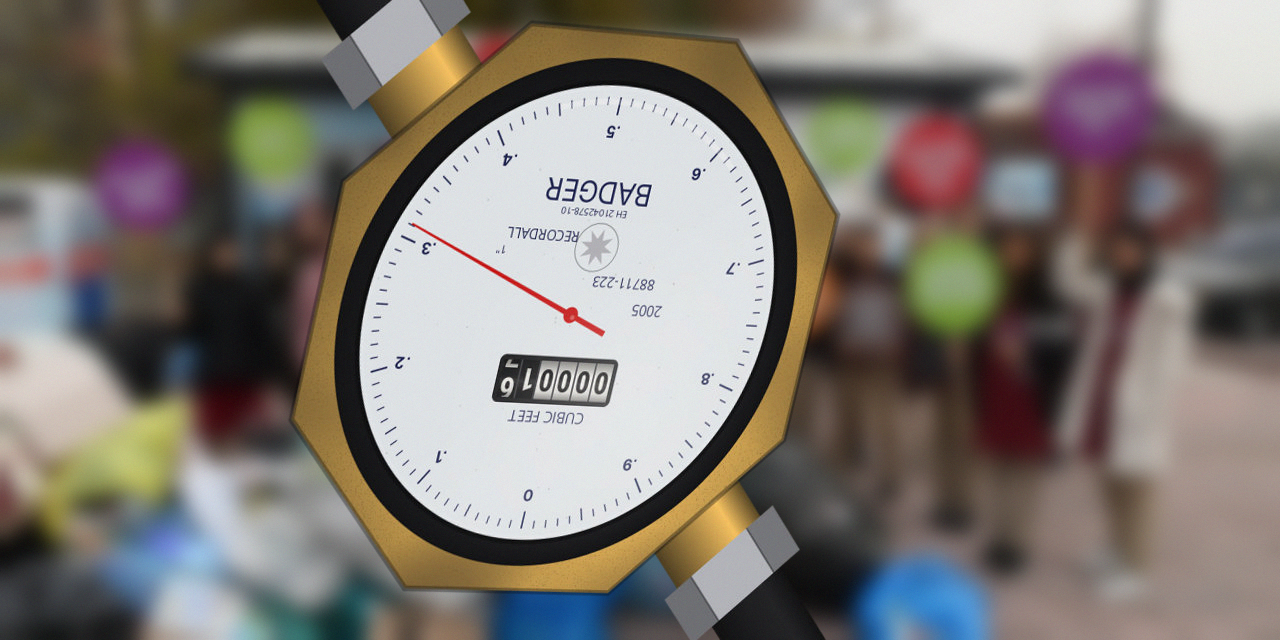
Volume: 16.31 ft³
